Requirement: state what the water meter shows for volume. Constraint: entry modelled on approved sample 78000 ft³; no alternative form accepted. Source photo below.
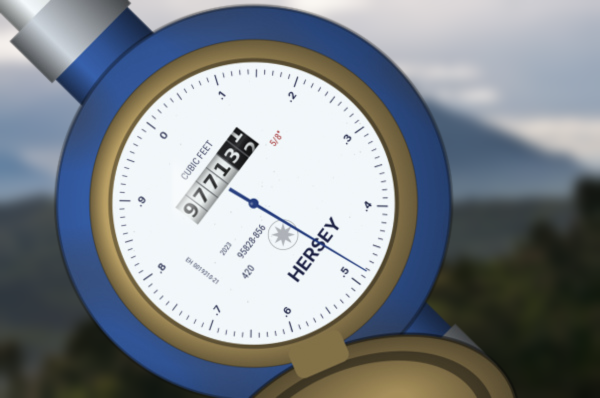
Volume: 977131.48 ft³
